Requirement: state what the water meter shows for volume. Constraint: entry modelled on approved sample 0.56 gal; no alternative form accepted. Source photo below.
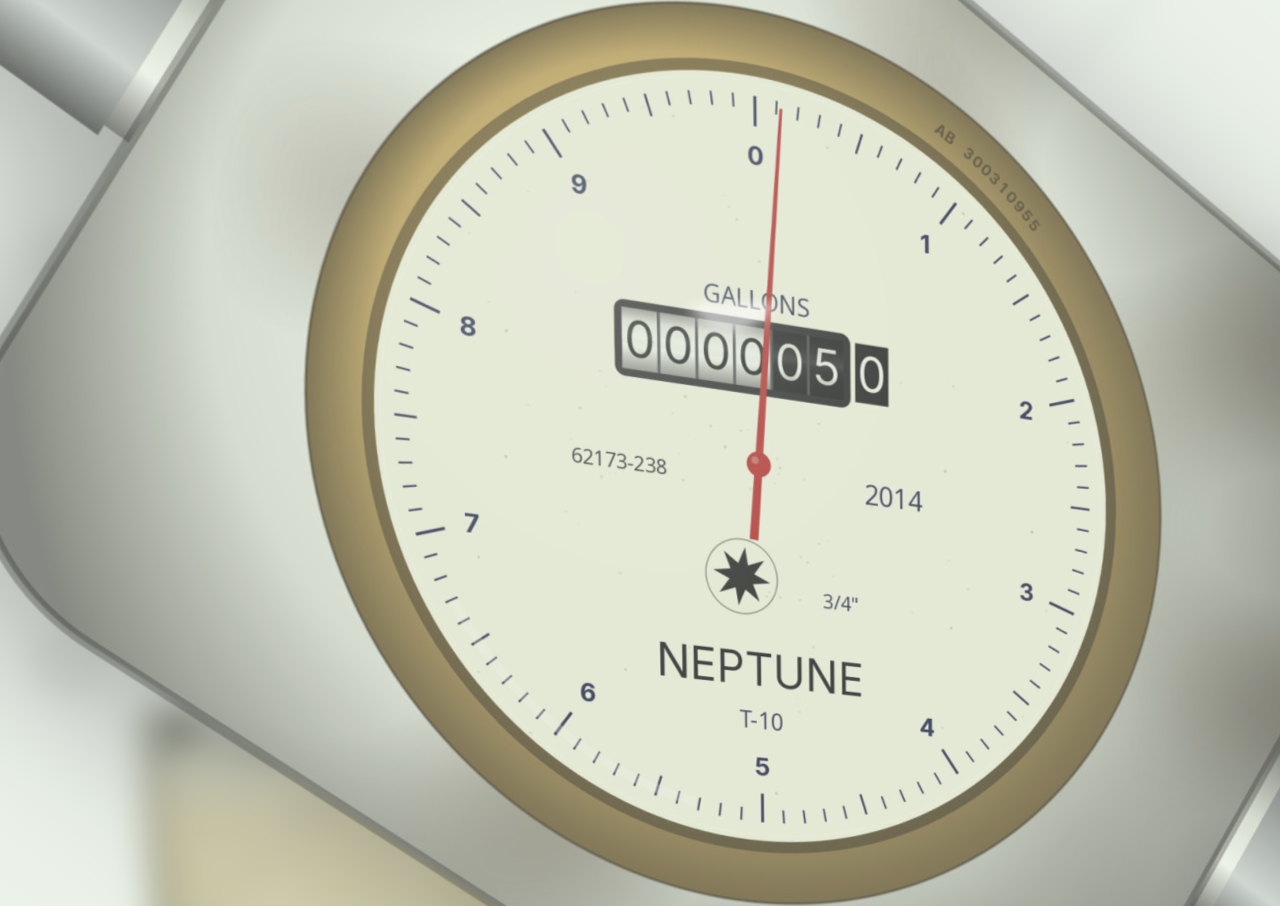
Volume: 50.1 gal
